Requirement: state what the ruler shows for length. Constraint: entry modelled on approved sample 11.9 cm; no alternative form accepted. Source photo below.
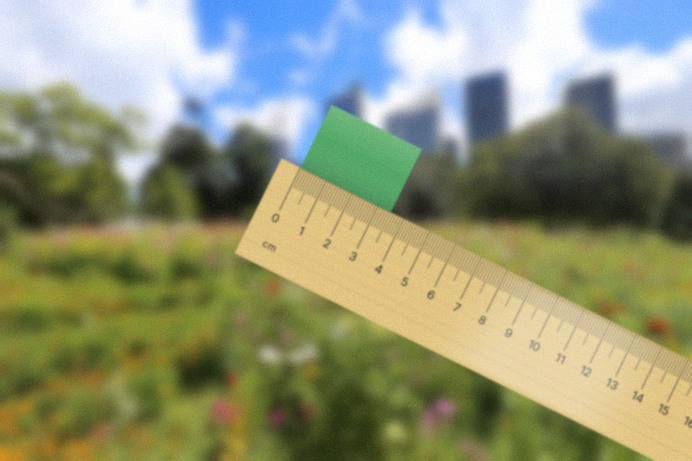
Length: 3.5 cm
